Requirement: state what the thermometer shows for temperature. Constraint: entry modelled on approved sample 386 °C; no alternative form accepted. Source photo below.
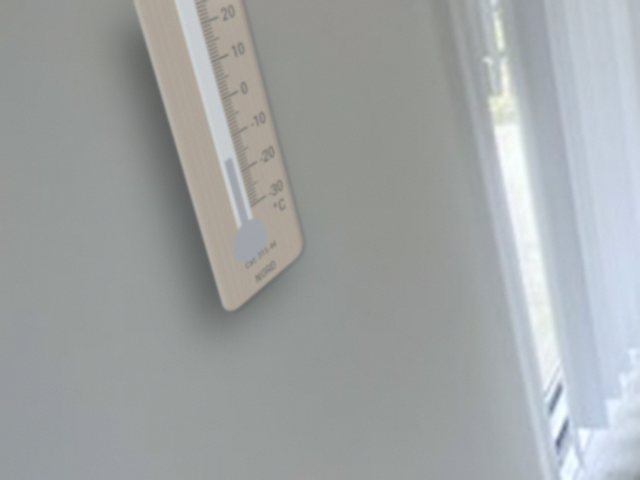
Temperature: -15 °C
